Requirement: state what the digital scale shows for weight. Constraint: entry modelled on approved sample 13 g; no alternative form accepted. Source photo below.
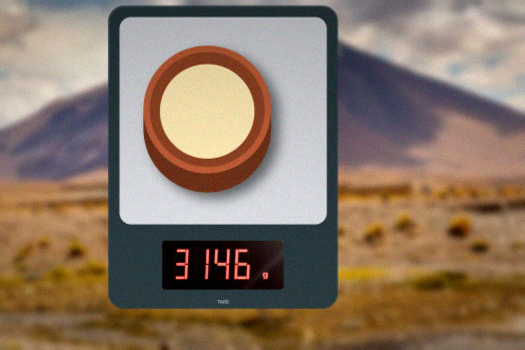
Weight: 3146 g
